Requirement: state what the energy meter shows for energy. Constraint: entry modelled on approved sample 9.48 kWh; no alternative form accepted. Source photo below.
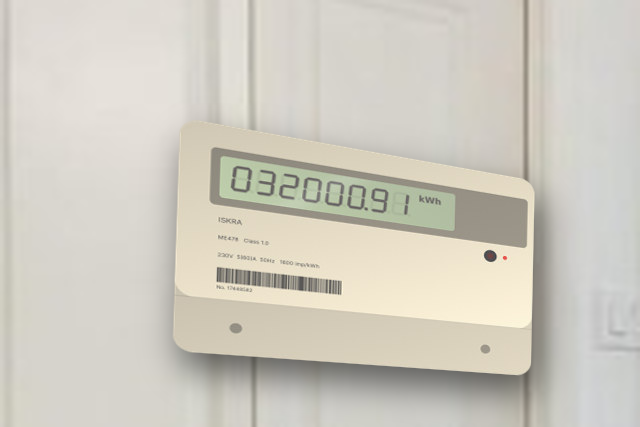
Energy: 32000.91 kWh
